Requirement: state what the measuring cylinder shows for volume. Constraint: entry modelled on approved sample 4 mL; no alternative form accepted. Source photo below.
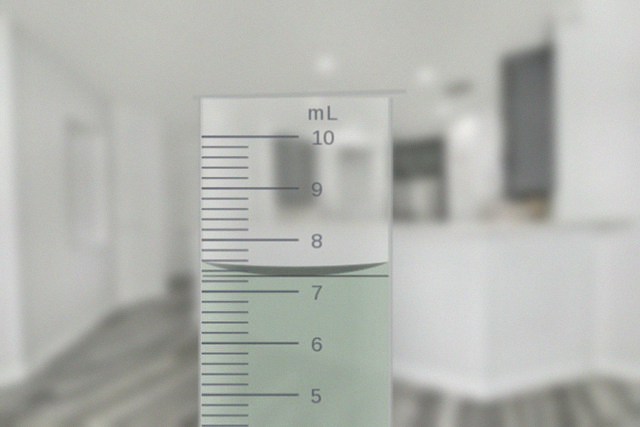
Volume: 7.3 mL
